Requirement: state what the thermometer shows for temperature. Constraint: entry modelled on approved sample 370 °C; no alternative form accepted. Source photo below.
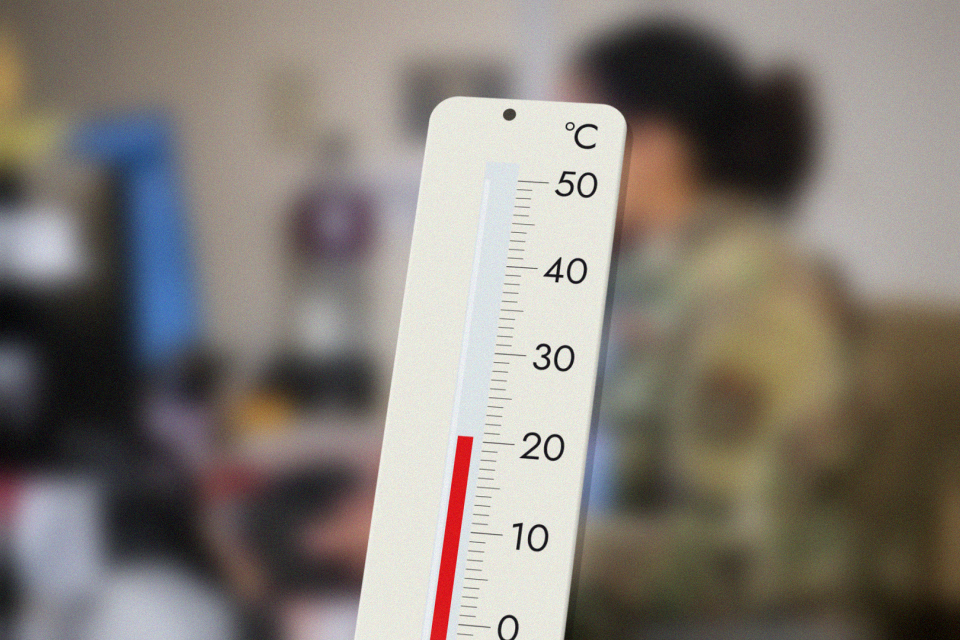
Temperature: 20.5 °C
